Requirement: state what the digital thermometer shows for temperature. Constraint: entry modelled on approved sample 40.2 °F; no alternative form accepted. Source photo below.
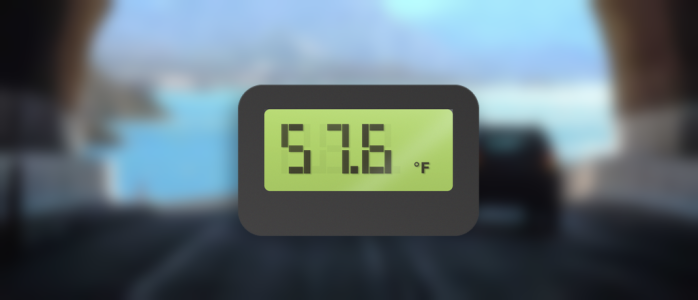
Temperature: 57.6 °F
